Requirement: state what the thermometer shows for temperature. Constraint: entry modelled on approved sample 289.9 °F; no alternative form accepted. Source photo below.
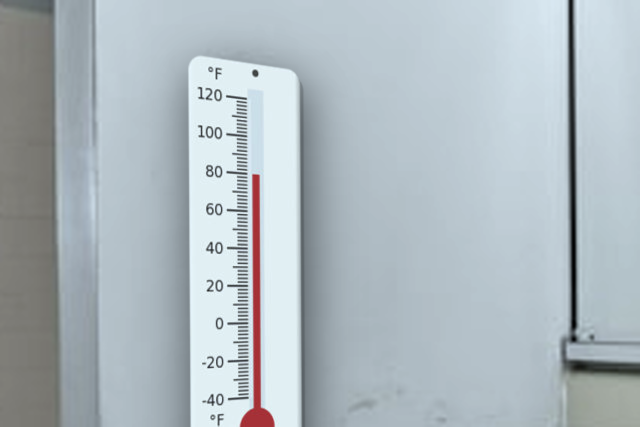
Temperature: 80 °F
